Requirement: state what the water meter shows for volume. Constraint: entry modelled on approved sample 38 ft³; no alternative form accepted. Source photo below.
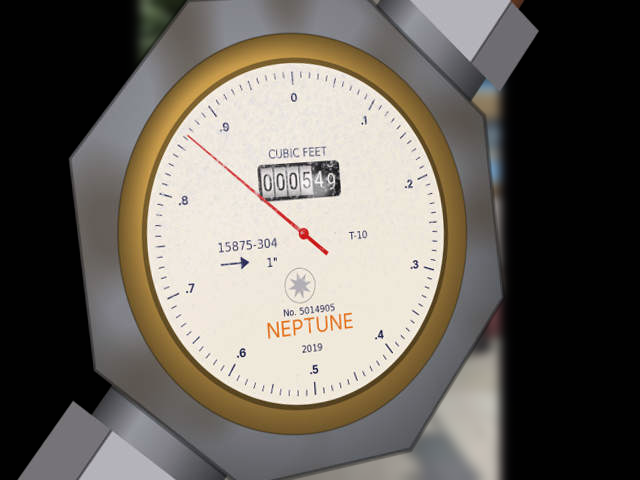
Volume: 548.86 ft³
